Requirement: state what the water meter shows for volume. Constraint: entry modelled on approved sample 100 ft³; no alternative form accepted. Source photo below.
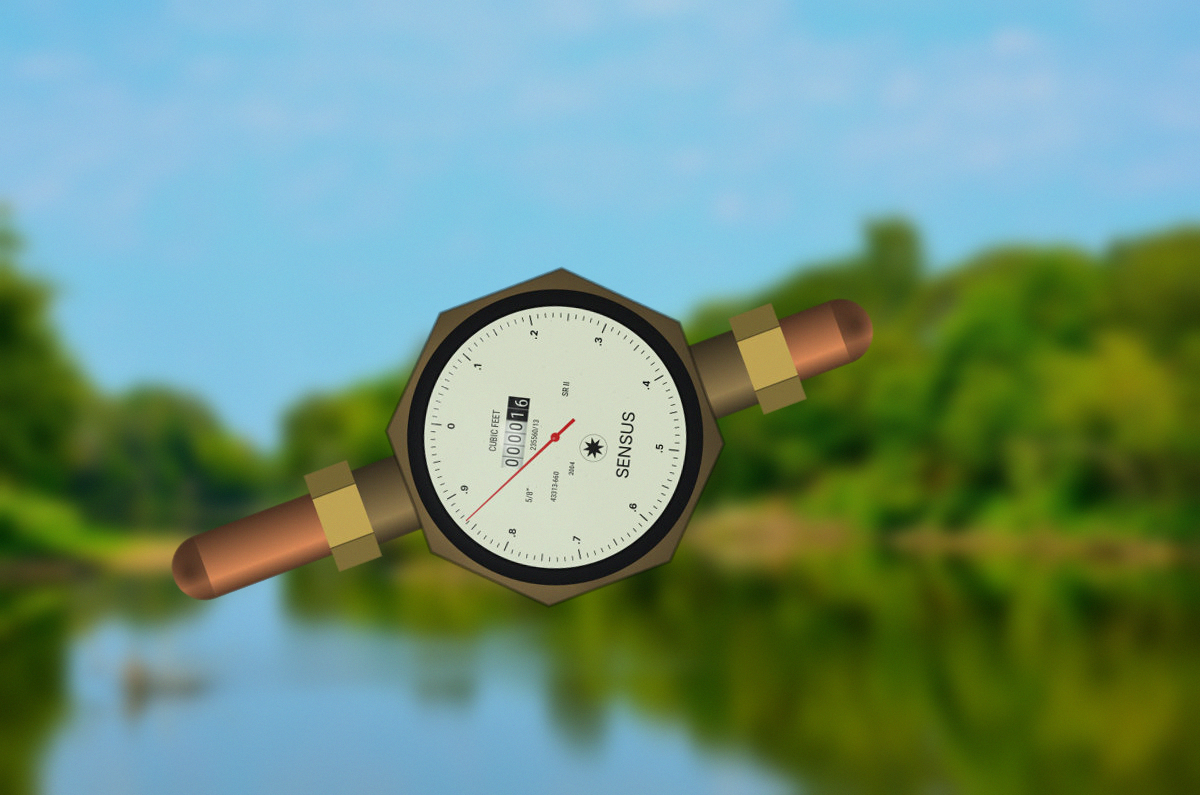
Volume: 15.86 ft³
